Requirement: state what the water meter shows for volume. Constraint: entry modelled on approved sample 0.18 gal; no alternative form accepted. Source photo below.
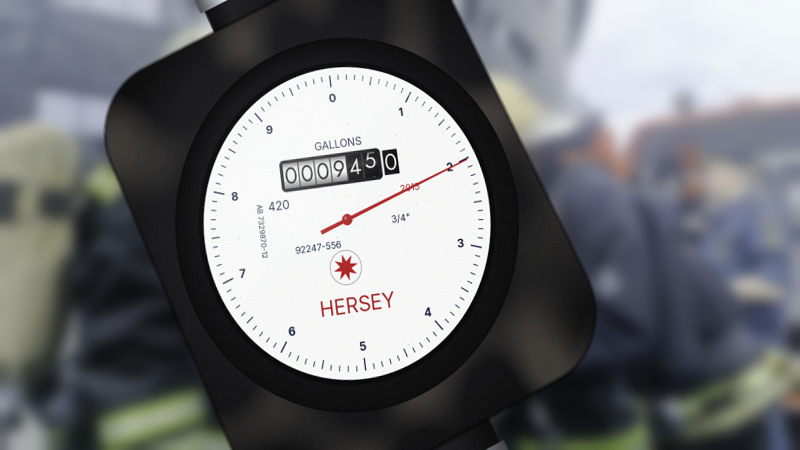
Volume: 9452.0 gal
